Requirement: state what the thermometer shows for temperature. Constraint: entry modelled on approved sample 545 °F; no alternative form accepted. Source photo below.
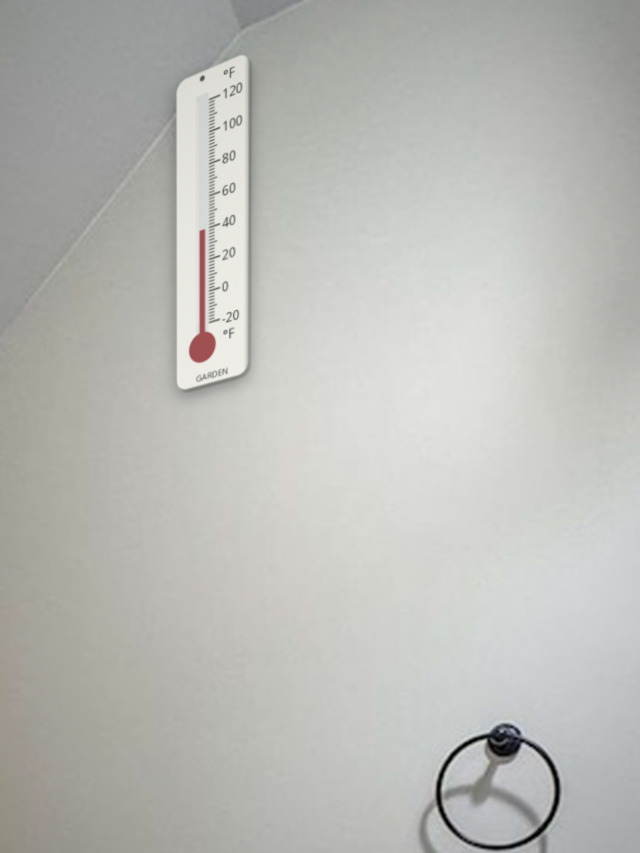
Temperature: 40 °F
